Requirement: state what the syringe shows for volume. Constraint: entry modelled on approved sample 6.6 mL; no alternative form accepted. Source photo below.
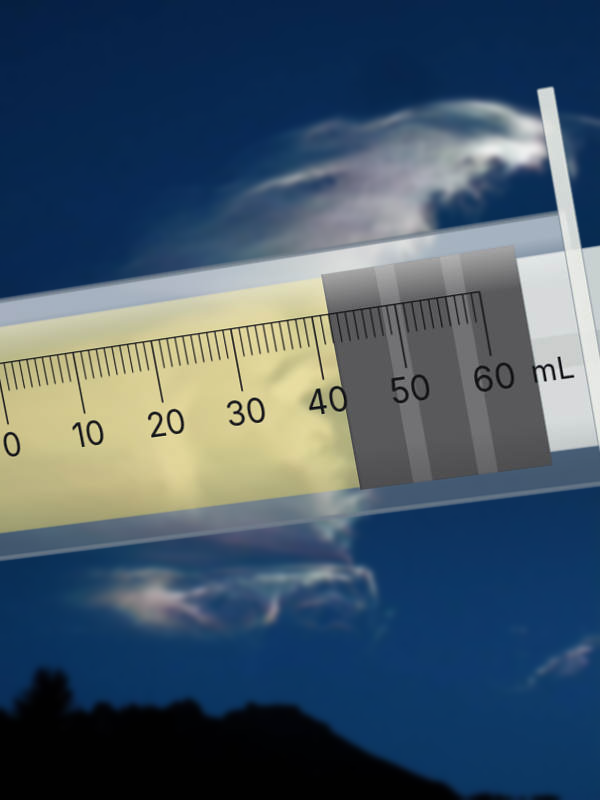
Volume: 42 mL
